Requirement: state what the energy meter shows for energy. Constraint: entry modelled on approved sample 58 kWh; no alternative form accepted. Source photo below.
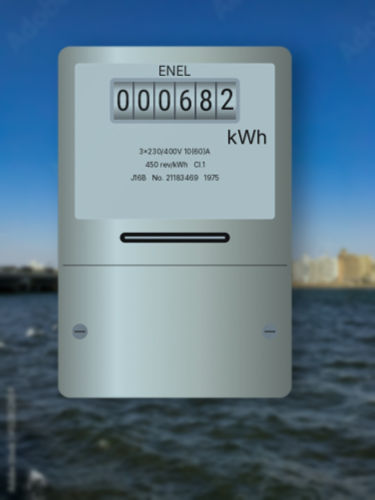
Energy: 682 kWh
